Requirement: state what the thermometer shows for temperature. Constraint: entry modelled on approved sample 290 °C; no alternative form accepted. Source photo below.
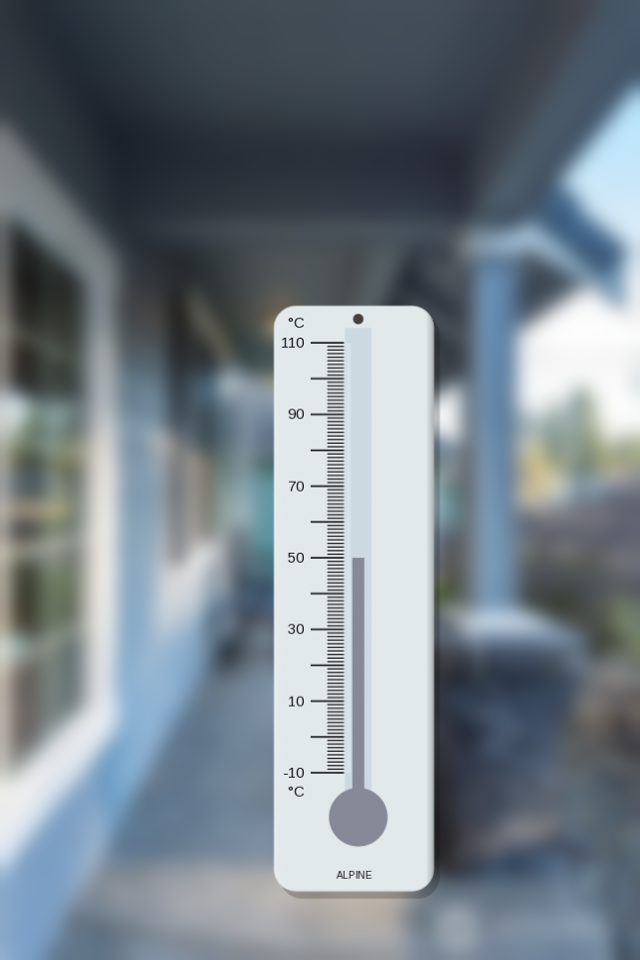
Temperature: 50 °C
